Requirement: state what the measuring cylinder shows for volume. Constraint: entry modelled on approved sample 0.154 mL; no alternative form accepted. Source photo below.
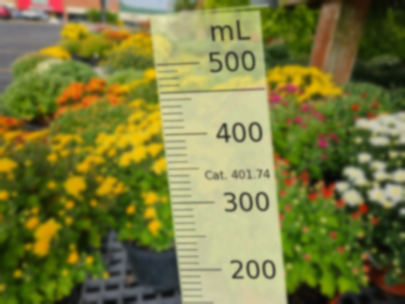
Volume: 460 mL
